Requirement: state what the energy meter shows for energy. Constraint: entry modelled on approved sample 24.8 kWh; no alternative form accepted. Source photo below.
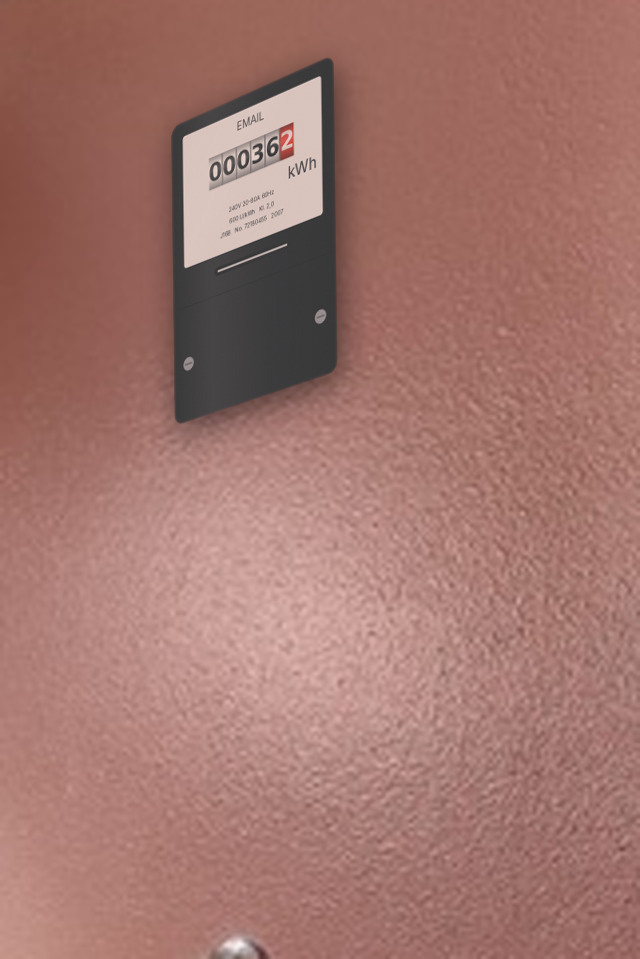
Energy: 36.2 kWh
